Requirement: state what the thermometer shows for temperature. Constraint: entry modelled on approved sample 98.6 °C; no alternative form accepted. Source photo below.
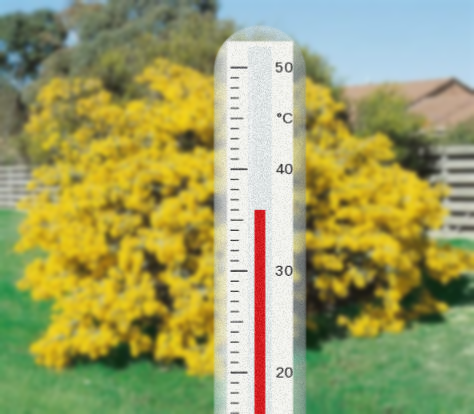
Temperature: 36 °C
